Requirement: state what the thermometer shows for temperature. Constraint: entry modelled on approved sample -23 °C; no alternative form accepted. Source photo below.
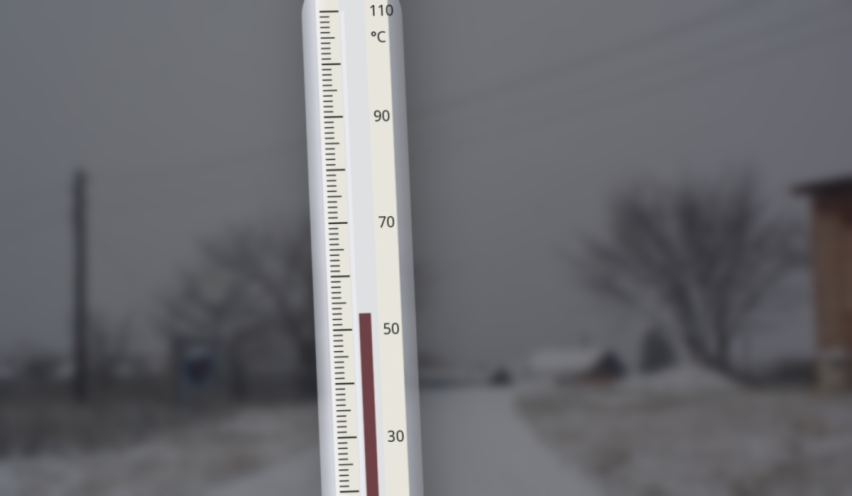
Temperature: 53 °C
